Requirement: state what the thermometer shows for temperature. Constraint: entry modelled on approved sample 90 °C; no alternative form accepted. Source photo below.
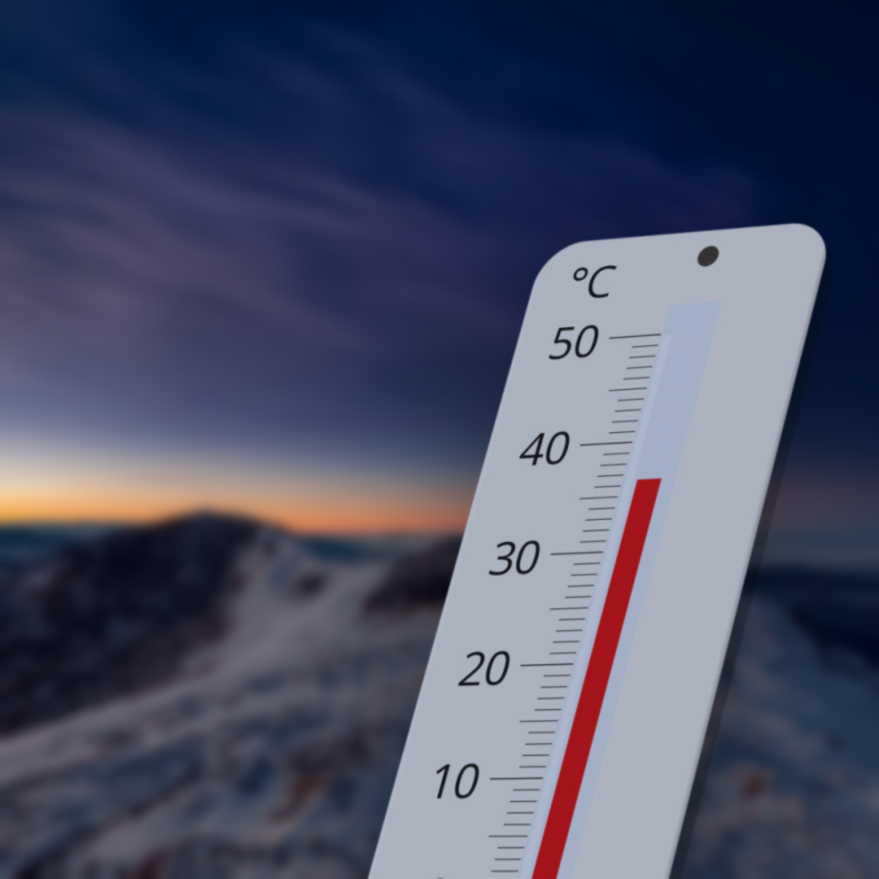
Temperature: 36.5 °C
